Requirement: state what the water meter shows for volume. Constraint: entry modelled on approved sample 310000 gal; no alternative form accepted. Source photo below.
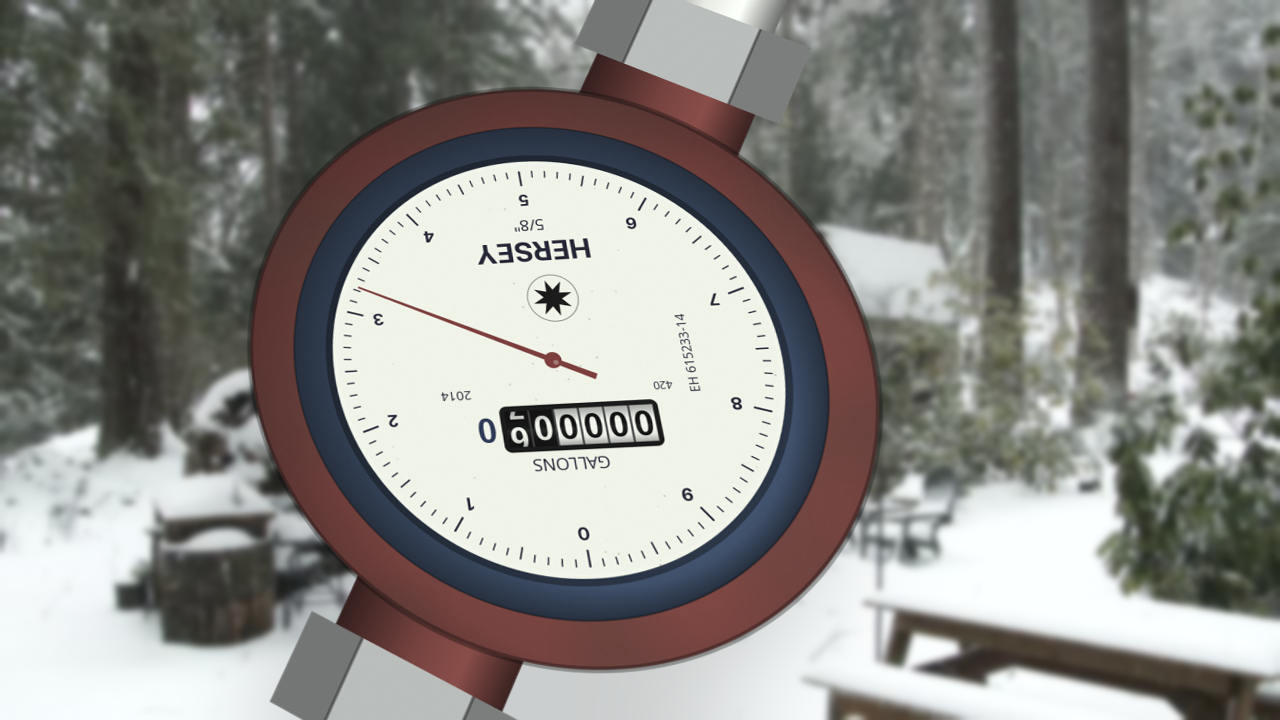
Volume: 63.2 gal
